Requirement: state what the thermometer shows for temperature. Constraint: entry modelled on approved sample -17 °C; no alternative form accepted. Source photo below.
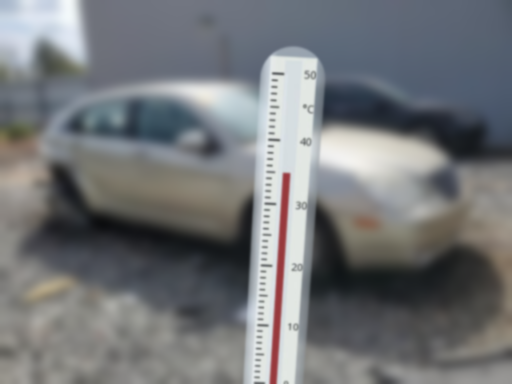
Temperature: 35 °C
